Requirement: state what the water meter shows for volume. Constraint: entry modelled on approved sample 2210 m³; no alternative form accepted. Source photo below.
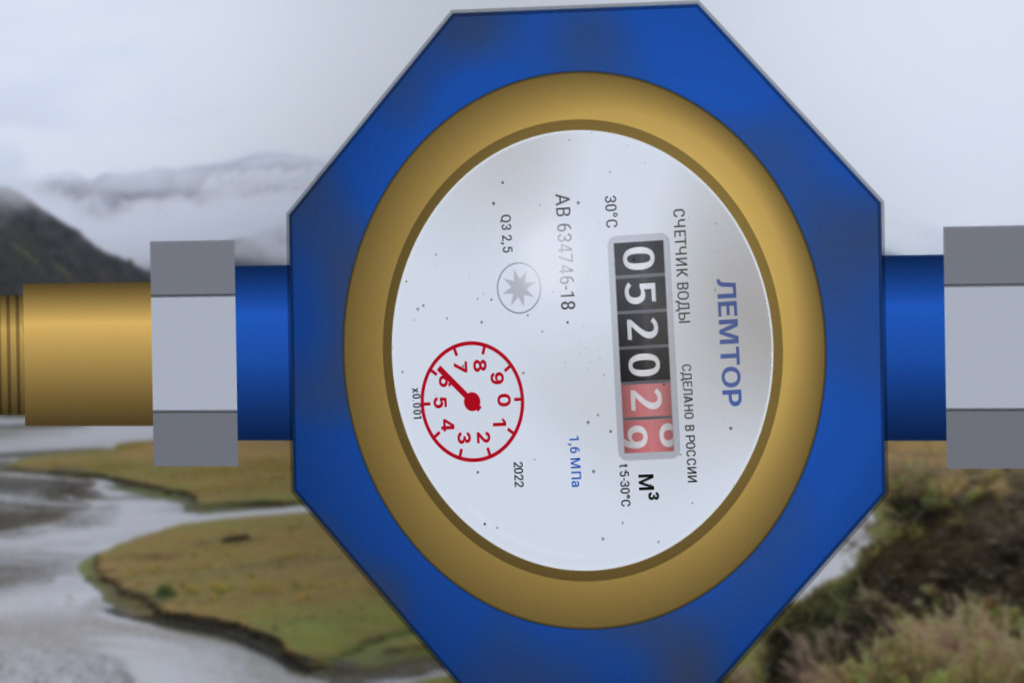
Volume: 520.286 m³
